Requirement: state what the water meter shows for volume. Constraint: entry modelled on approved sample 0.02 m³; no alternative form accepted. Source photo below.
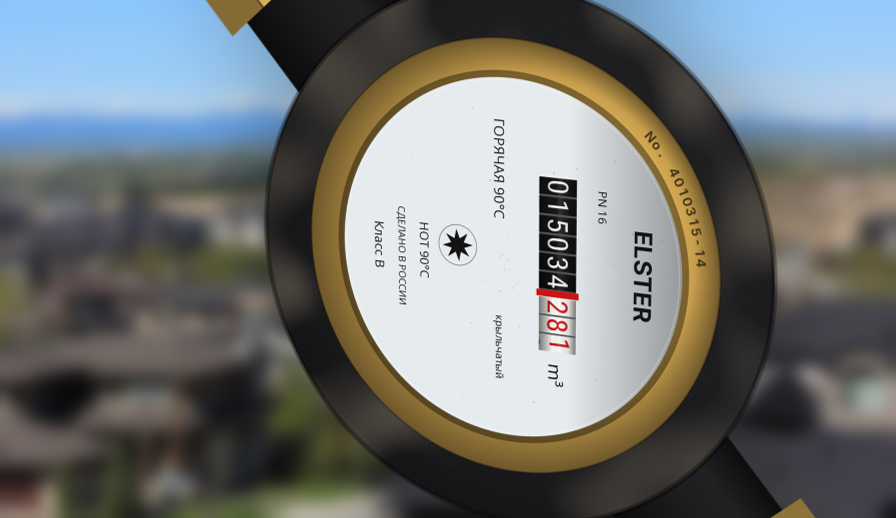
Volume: 15034.281 m³
